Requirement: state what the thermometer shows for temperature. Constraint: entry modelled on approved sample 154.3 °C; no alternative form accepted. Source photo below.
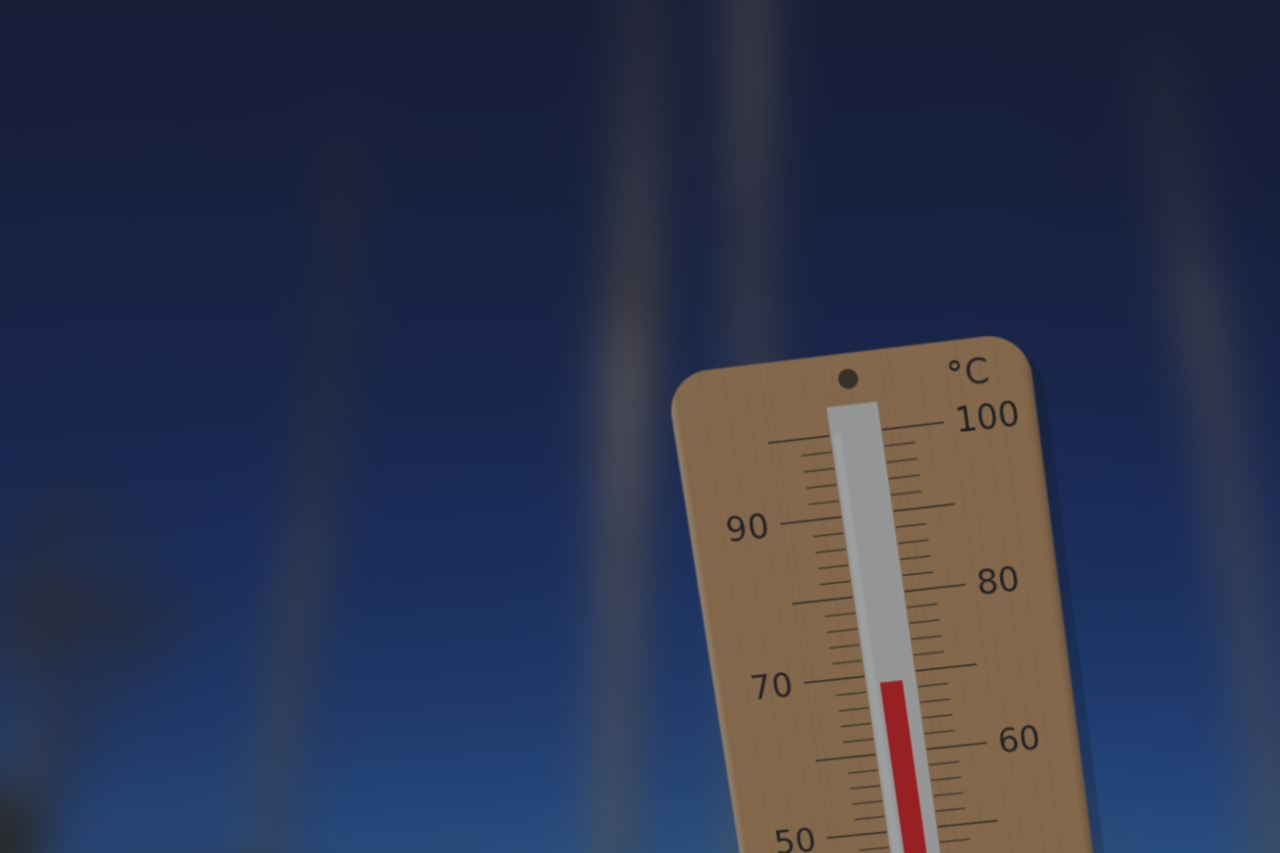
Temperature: 69 °C
